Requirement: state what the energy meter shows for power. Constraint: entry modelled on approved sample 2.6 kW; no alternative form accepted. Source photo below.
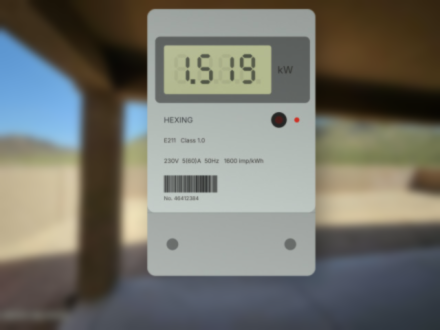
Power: 1.519 kW
